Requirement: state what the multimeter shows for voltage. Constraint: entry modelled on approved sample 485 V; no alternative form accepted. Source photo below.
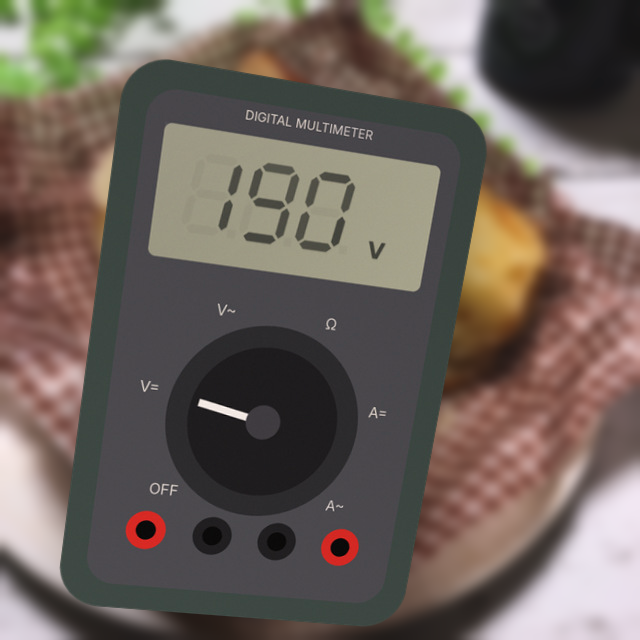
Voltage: 190 V
